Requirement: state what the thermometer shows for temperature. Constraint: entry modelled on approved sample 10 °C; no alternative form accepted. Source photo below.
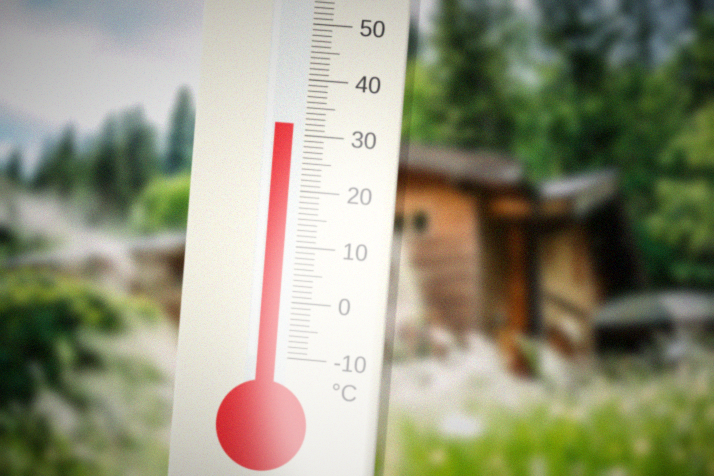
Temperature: 32 °C
